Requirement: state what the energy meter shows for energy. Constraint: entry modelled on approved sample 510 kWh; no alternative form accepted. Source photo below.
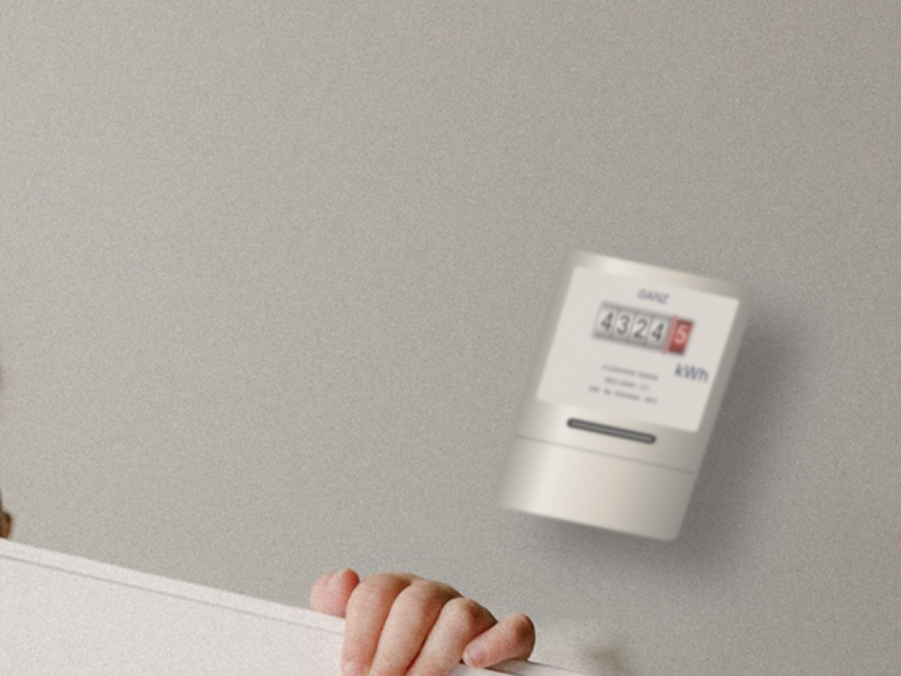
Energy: 4324.5 kWh
